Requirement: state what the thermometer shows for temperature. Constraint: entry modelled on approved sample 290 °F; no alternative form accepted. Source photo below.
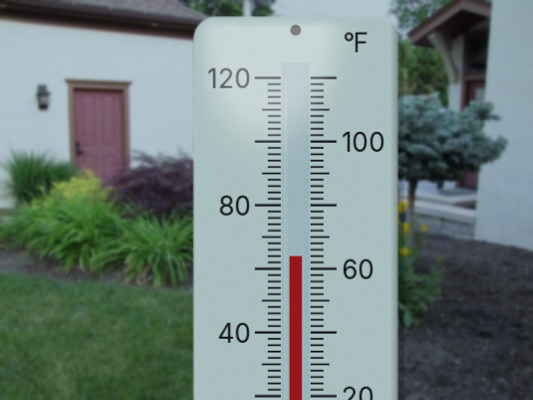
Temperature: 64 °F
